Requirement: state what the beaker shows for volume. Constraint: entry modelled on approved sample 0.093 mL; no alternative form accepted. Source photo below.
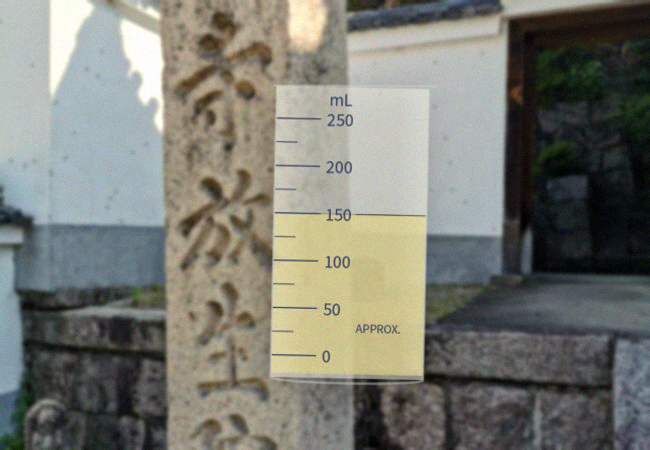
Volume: 150 mL
